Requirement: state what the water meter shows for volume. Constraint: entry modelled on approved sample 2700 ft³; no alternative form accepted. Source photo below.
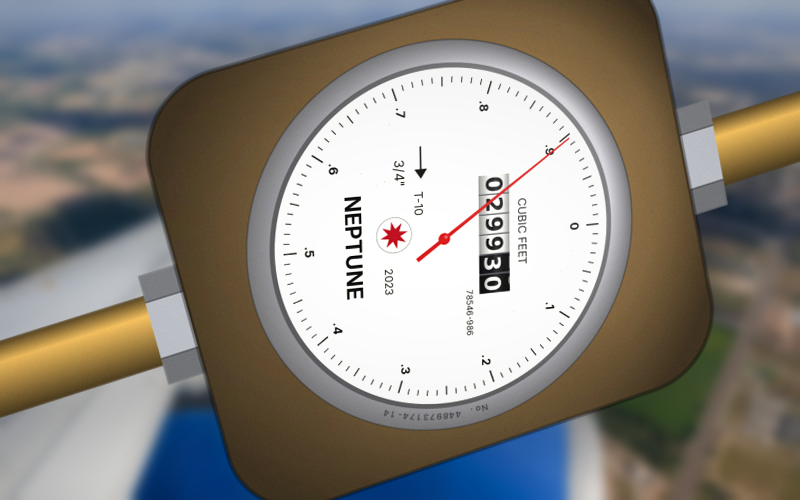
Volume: 29929.90 ft³
